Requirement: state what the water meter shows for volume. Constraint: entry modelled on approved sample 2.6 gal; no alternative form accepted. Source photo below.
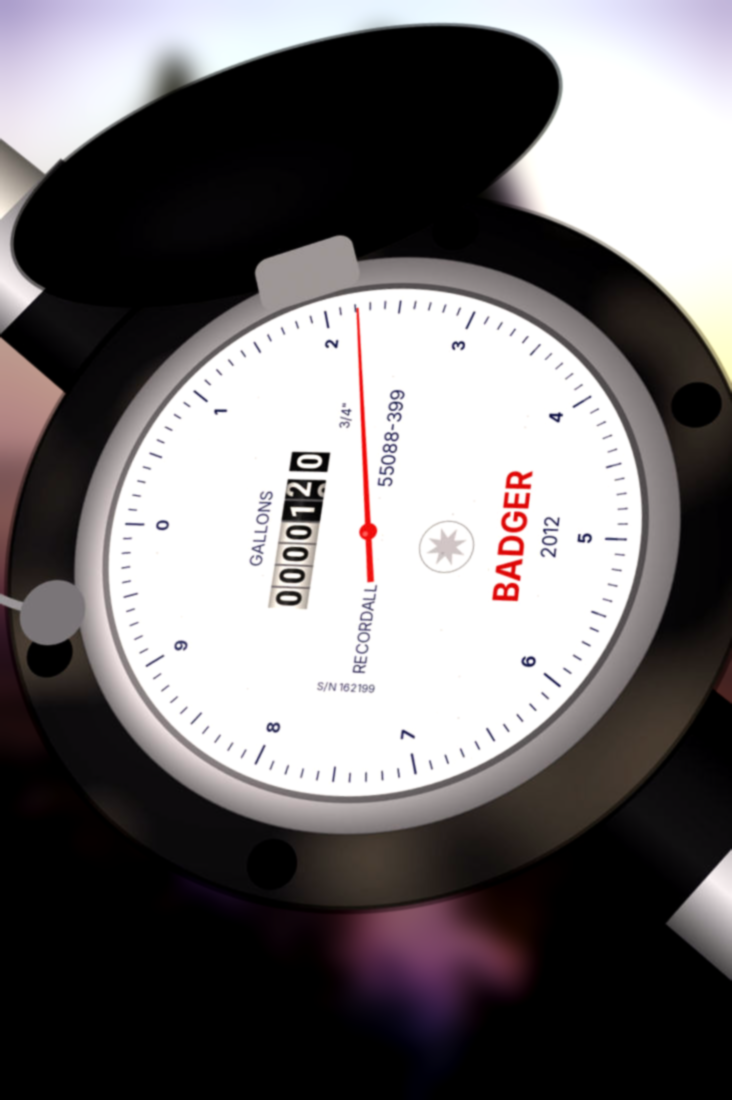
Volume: 122.2 gal
